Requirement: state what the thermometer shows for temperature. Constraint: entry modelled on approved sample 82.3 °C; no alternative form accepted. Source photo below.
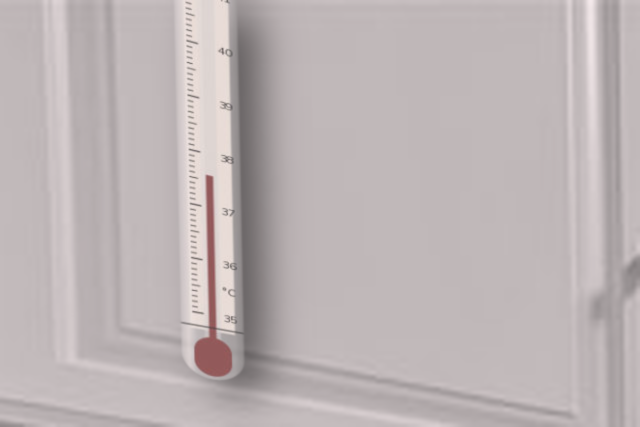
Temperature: 37.6 °C
